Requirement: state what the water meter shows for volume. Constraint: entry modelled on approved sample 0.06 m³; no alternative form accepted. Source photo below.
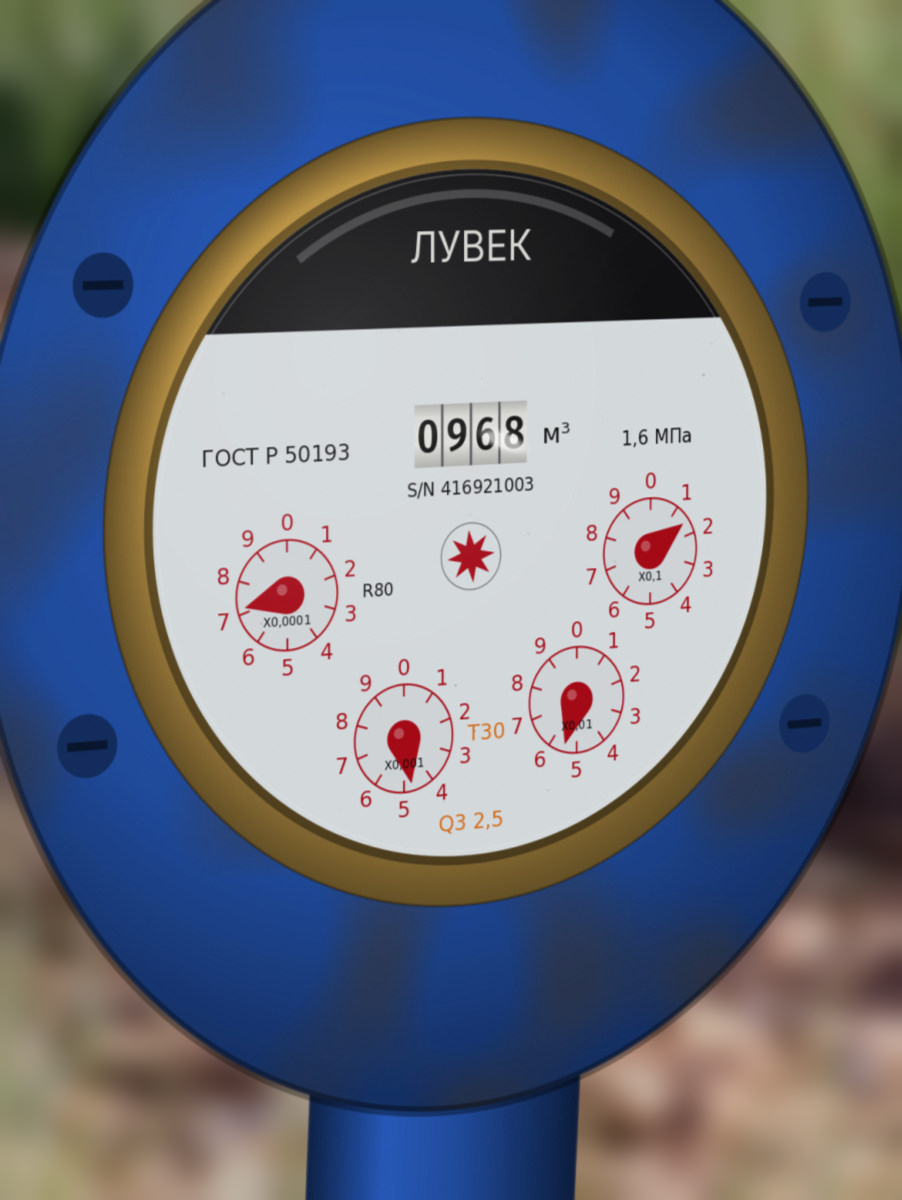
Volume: 968.1547 m³
